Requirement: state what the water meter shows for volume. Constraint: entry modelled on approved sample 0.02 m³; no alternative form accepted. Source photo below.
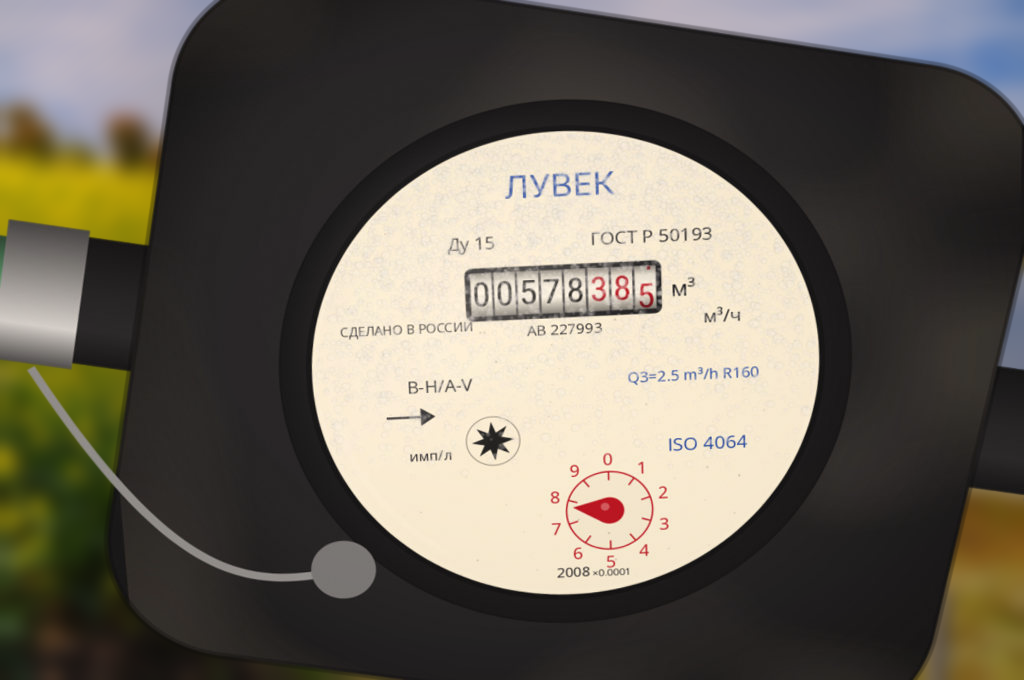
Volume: 578.3847 m³
